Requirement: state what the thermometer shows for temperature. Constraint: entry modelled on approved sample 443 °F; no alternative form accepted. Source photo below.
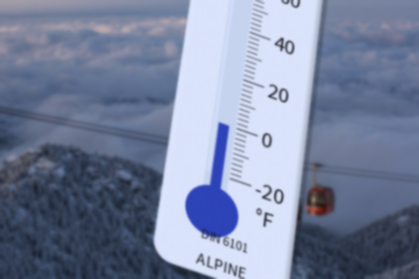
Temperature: 0 °F
